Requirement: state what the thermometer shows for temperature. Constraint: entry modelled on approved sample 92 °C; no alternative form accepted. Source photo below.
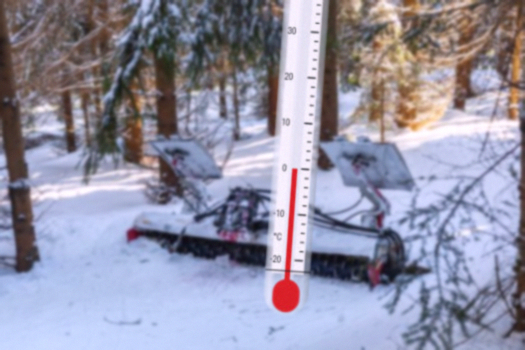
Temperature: 0 °C
